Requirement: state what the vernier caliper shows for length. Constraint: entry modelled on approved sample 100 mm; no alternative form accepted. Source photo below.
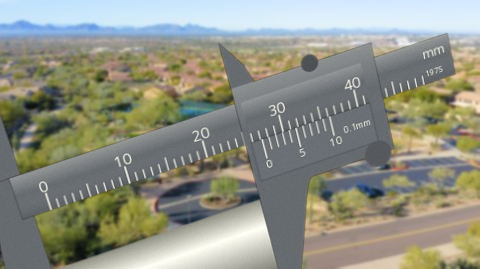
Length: 27.2 mm
